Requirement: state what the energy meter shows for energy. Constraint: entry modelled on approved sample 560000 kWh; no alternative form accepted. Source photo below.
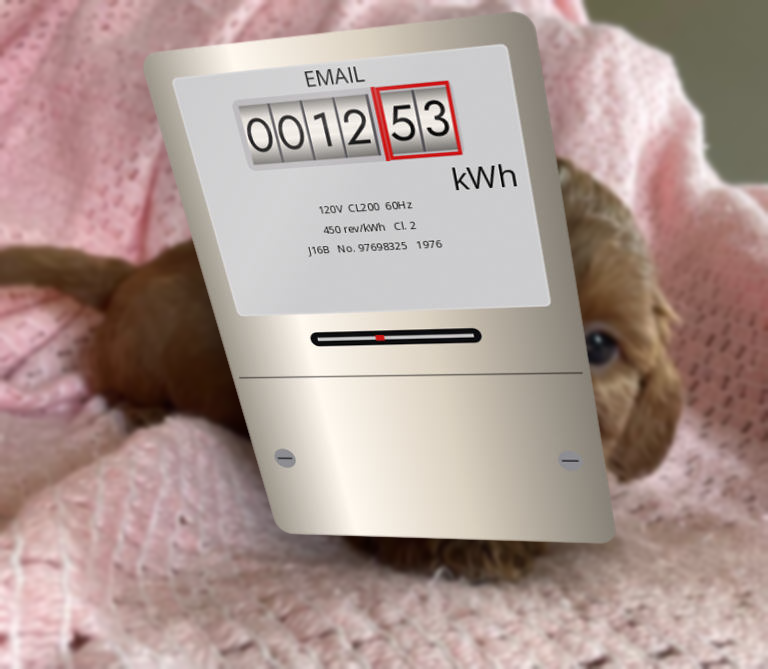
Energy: 12.53 kWh
